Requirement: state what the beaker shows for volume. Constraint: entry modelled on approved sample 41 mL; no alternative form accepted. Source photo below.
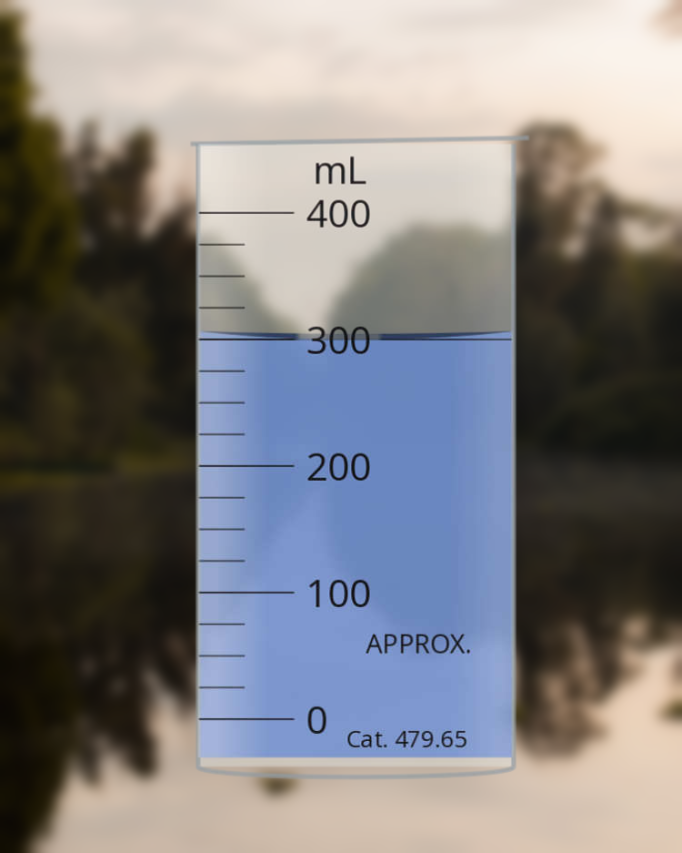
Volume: 300 mL
